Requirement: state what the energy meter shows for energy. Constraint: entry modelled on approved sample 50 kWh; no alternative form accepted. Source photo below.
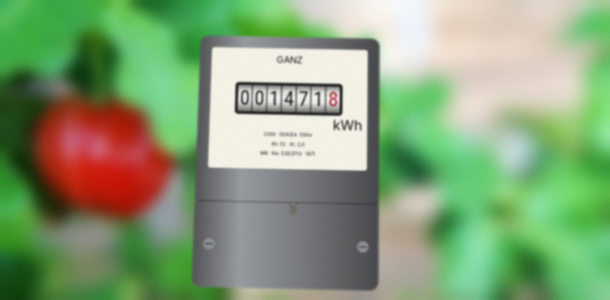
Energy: 1471.8 kWh
